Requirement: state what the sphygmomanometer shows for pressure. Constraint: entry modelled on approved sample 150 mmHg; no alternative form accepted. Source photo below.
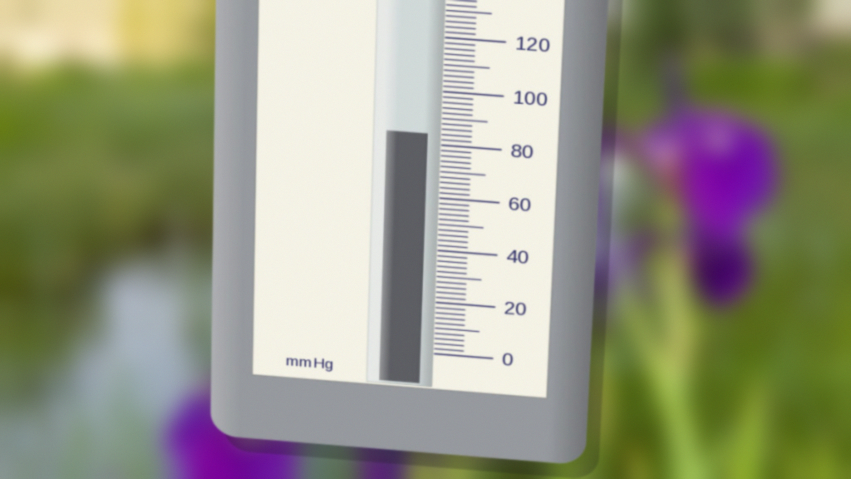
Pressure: 84 mmHg
